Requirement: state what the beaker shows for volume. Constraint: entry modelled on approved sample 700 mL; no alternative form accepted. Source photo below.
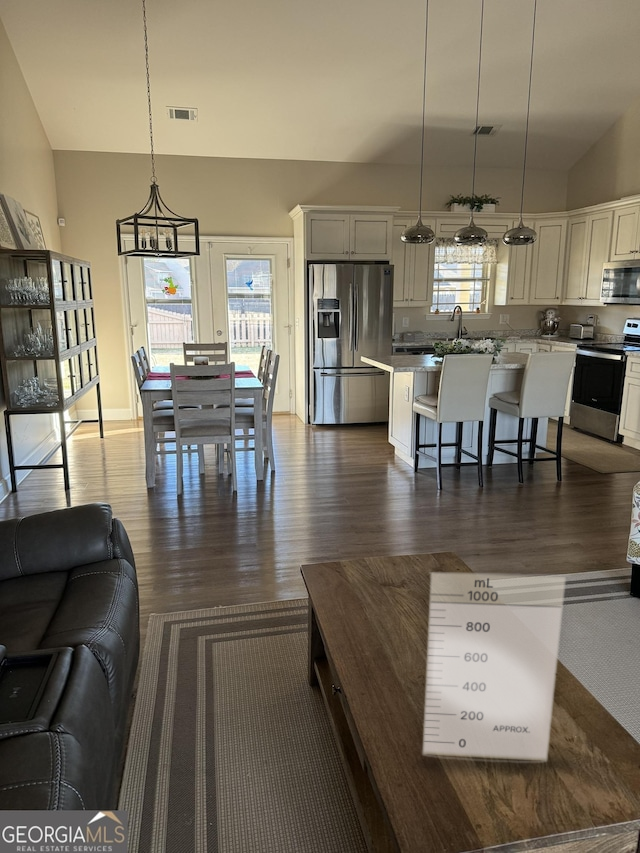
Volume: 950 mL
